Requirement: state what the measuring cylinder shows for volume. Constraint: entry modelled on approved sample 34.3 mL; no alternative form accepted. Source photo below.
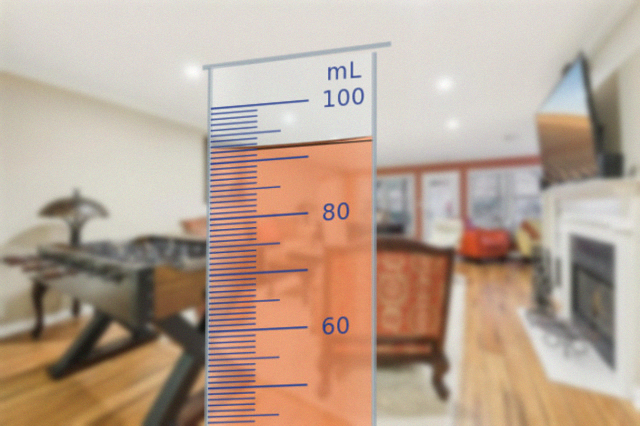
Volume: 92 mL
